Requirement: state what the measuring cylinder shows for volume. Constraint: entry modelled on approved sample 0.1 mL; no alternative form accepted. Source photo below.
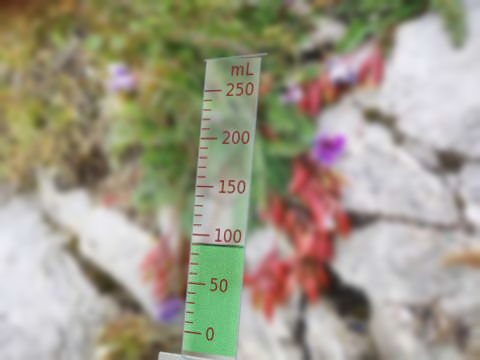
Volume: 90 mL
